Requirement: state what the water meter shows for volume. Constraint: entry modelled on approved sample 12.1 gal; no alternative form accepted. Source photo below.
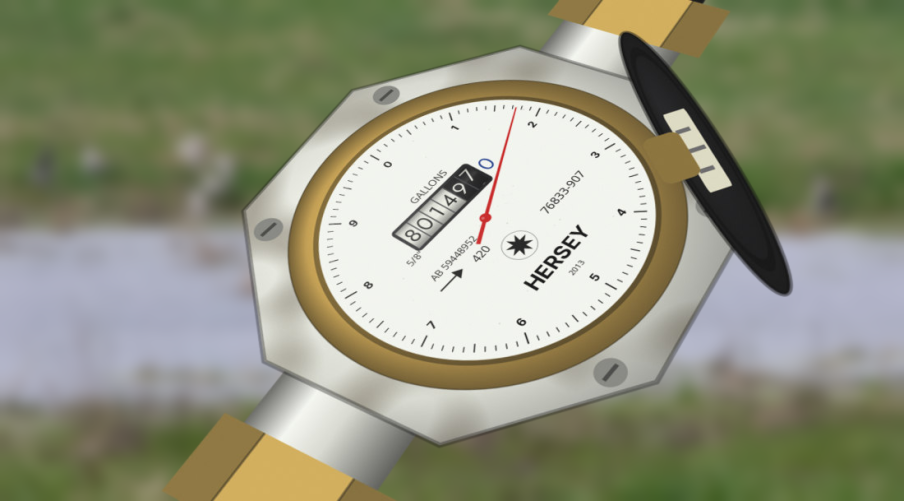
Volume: 8014971.7 gal
